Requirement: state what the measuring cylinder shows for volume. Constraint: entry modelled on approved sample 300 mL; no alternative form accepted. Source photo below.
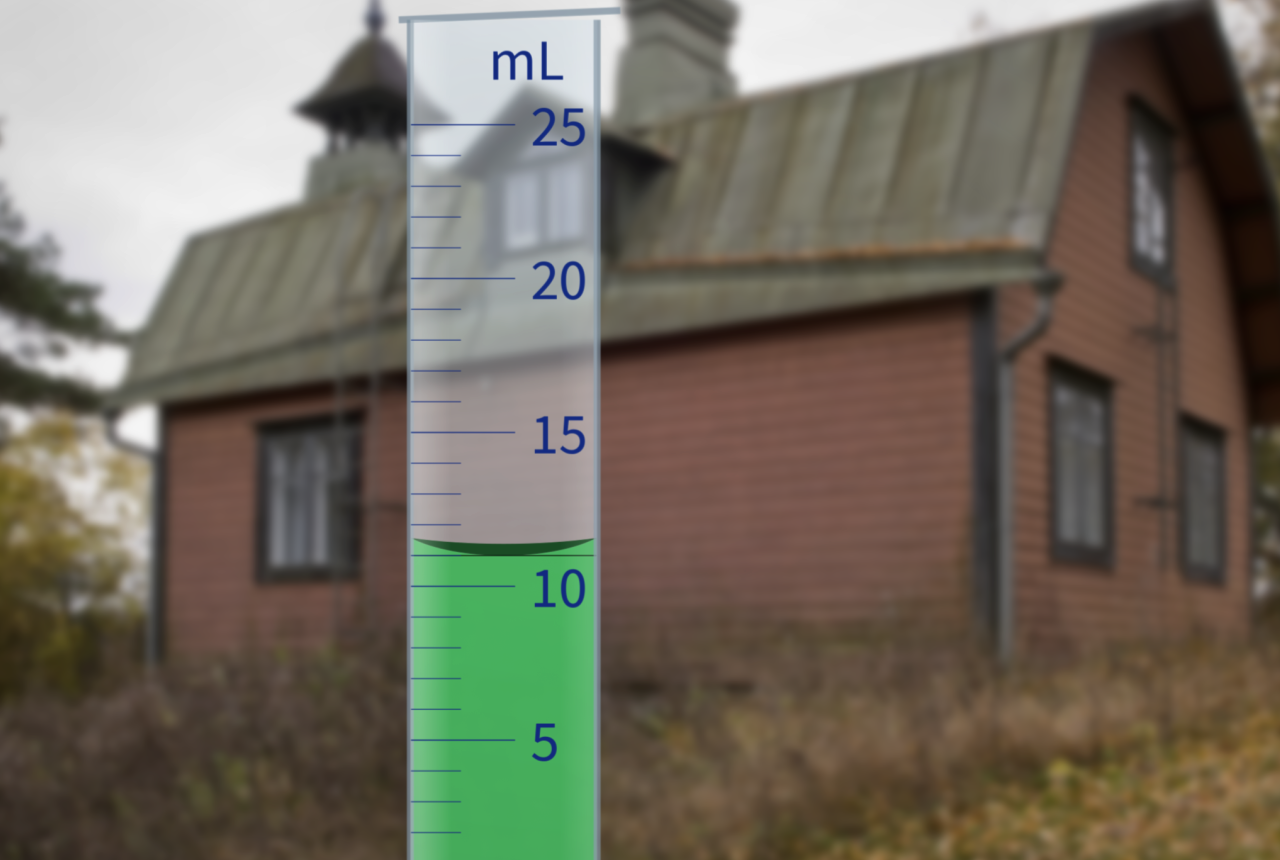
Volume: 11 mL
